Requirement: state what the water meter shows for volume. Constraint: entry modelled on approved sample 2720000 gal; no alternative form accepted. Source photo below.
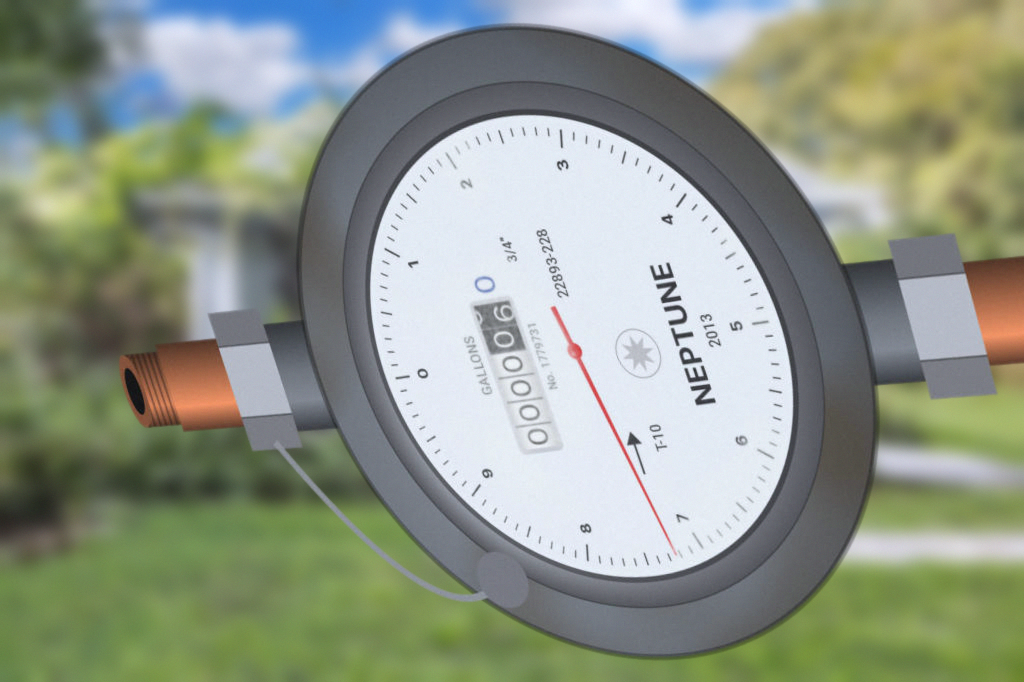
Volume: 57.2 gal
